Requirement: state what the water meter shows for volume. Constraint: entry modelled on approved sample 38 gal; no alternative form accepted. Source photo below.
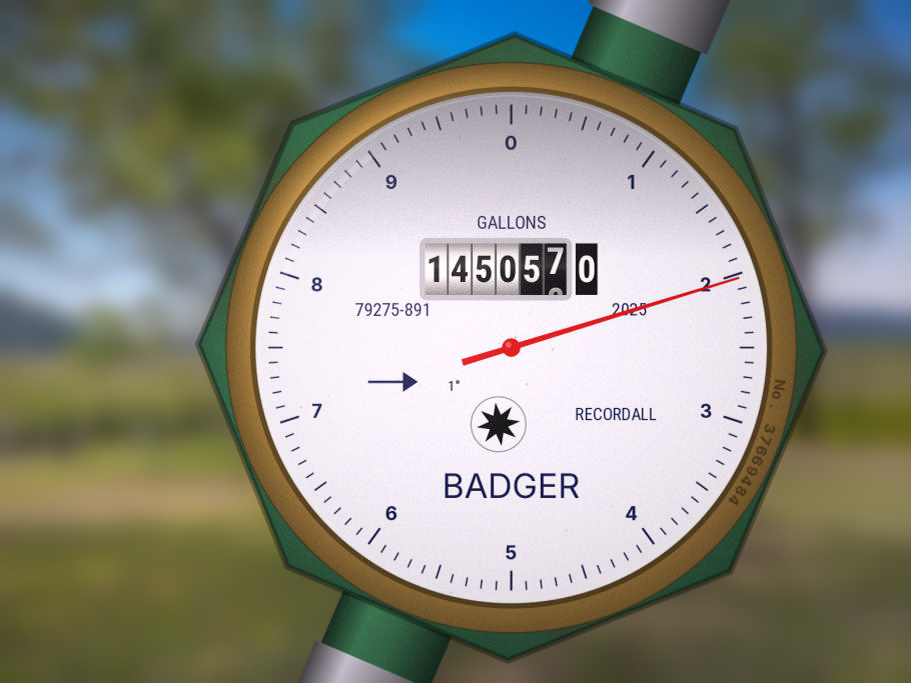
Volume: 1450572.0 gal
